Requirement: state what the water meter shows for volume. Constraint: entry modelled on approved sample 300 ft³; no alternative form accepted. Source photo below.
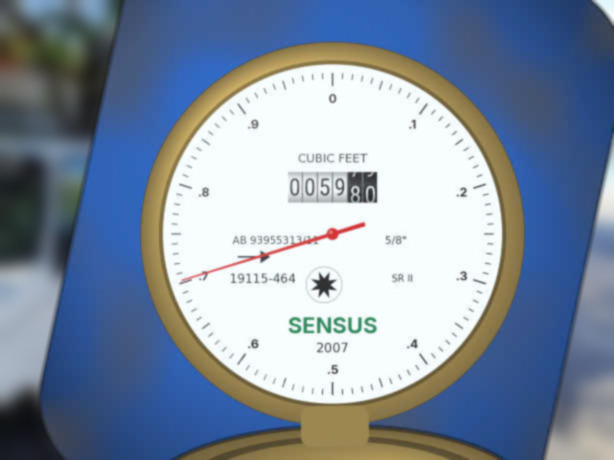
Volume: 5979.70 ft³
